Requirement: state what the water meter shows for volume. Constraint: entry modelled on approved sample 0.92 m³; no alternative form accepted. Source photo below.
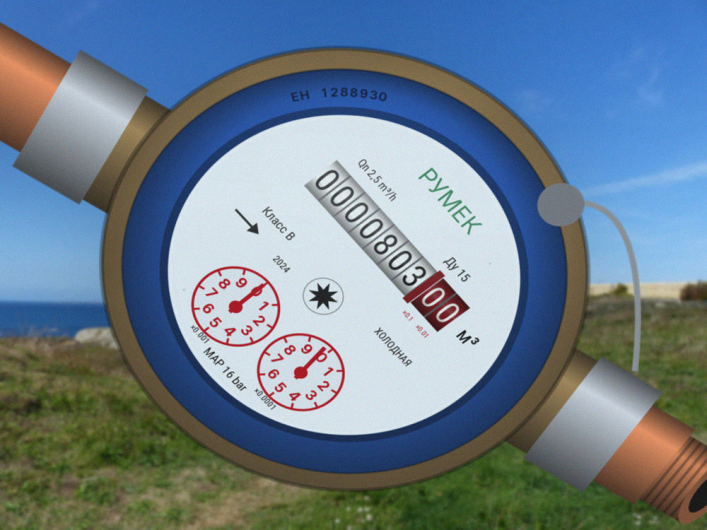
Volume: 802.9999 m³
